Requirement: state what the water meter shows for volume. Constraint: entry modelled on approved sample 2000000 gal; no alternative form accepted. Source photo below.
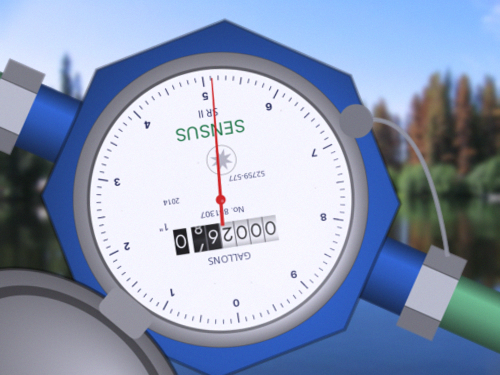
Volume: 2675.1 gal
